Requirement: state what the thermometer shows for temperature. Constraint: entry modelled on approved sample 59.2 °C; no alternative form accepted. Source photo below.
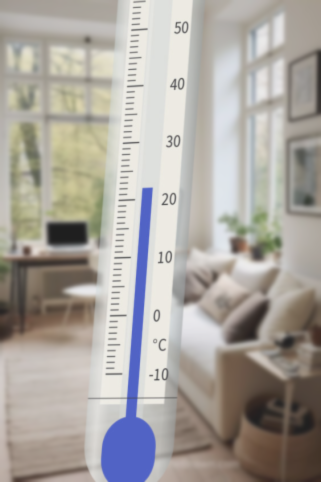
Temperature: 22 °C
